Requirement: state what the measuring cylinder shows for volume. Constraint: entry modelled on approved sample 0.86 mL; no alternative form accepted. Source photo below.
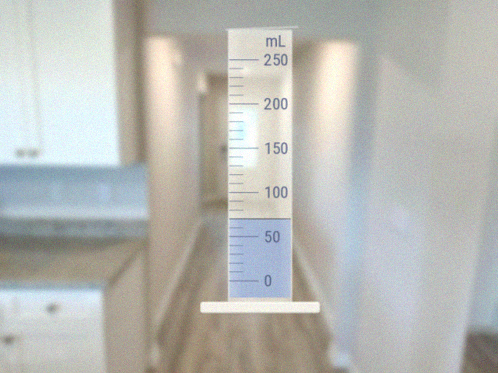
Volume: 70 mL
